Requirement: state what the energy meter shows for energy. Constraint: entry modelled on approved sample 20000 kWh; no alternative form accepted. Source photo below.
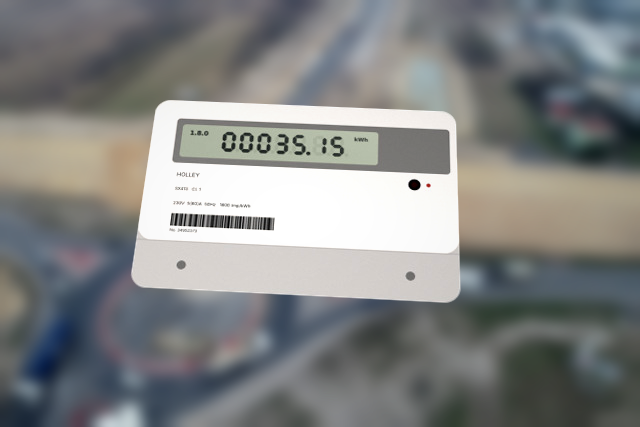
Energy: 35.15 kWh
